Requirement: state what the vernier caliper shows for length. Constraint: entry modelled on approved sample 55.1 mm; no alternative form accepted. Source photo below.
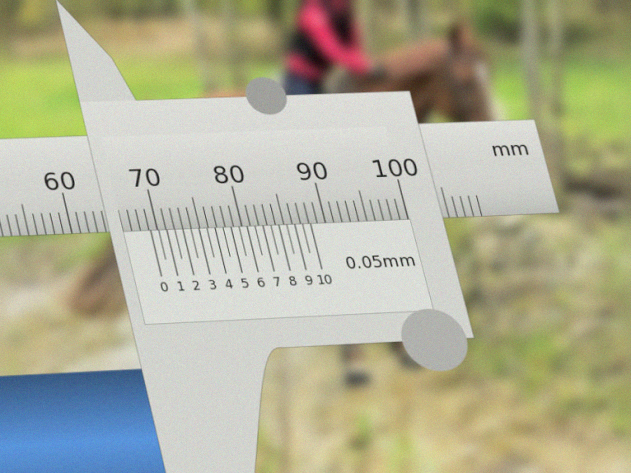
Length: 69.2 mm
